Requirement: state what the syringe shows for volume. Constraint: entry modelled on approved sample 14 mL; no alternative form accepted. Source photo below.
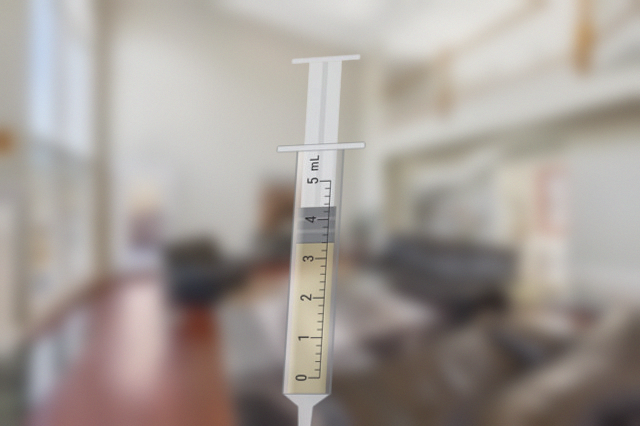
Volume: 3.4 mL
